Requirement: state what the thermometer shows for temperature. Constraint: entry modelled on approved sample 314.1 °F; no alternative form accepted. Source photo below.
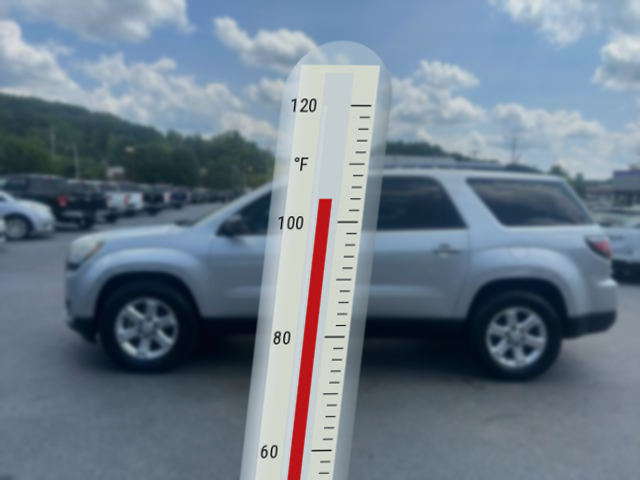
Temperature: 104 °F
